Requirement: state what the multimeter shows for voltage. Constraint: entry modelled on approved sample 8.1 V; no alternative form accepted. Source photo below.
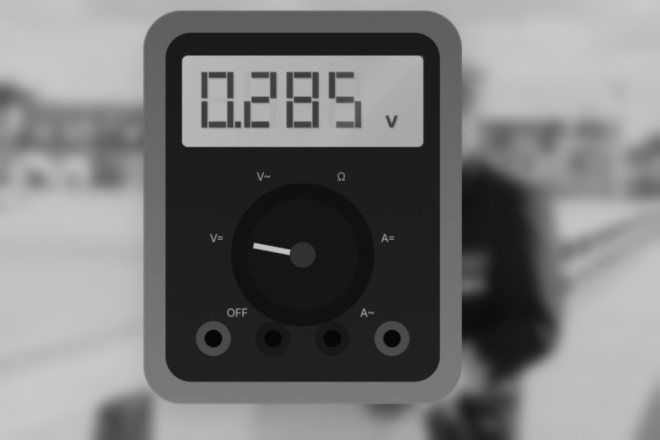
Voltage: 0.285 V
